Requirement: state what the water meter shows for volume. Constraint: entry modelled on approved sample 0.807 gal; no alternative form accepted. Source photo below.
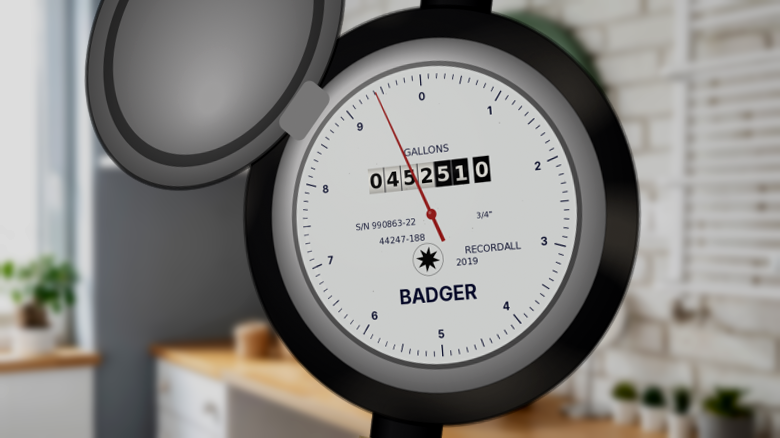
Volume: 452509.4 gal
